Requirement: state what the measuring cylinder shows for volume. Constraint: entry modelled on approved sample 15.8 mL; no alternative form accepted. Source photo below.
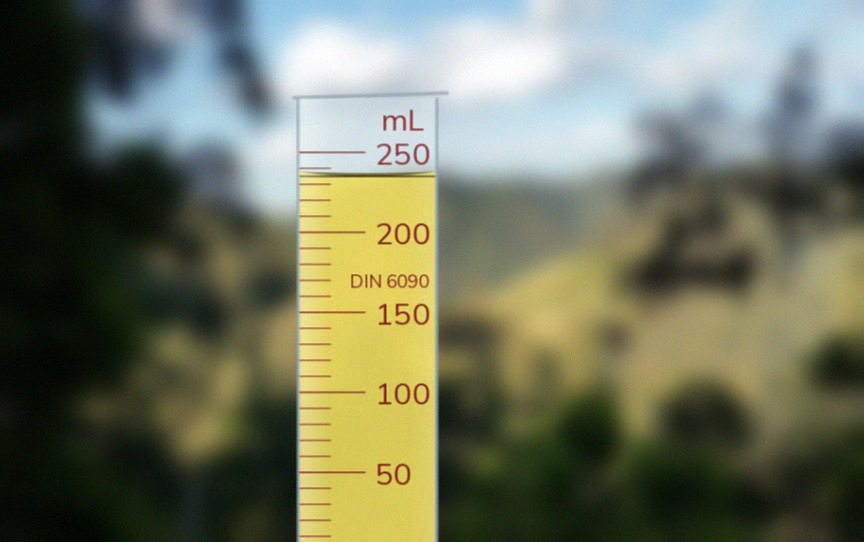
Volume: 235 mL
